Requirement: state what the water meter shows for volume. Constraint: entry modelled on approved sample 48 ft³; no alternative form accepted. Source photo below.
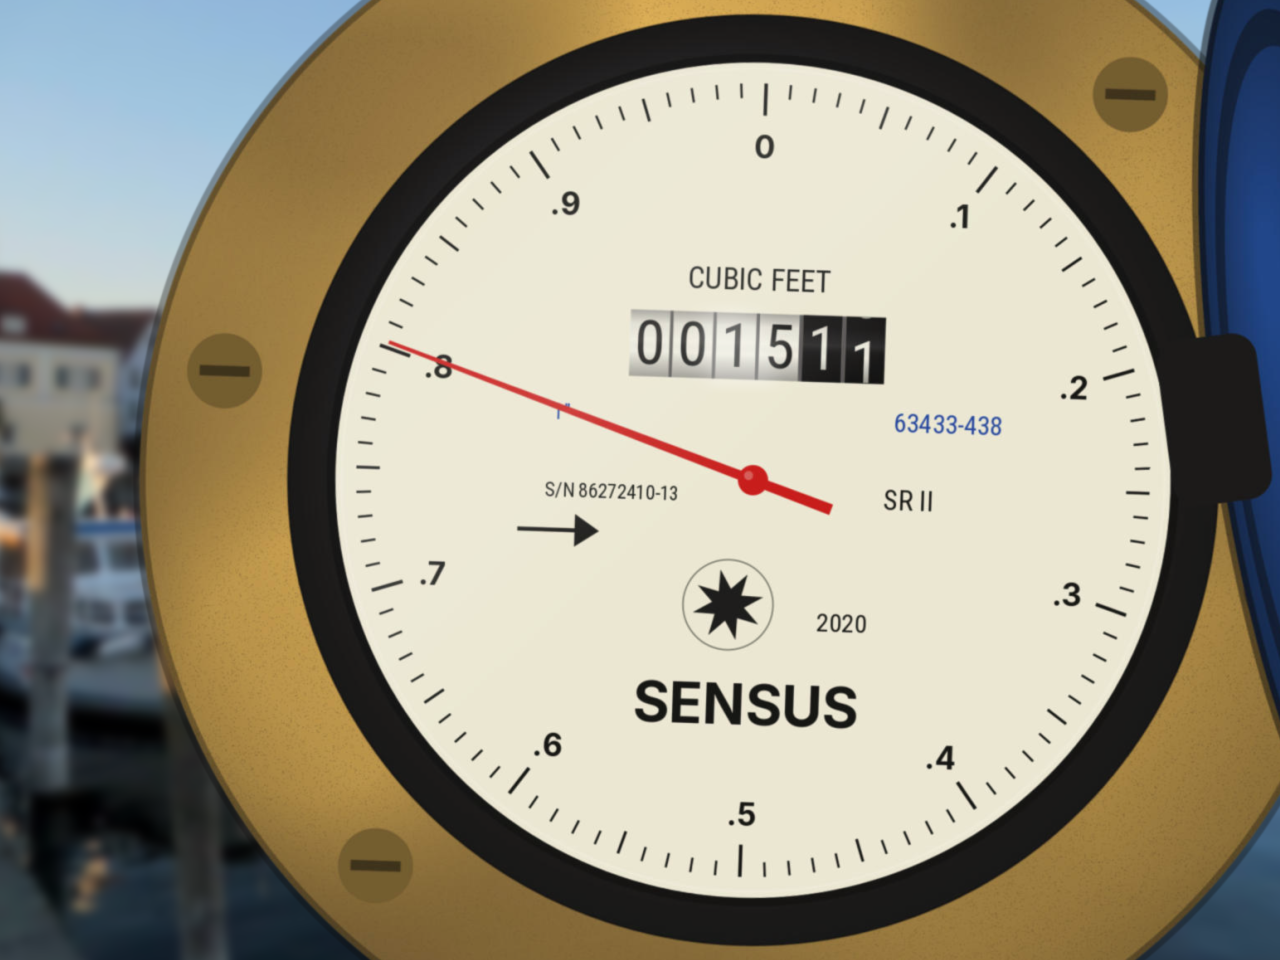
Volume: 1510.80 ft³
